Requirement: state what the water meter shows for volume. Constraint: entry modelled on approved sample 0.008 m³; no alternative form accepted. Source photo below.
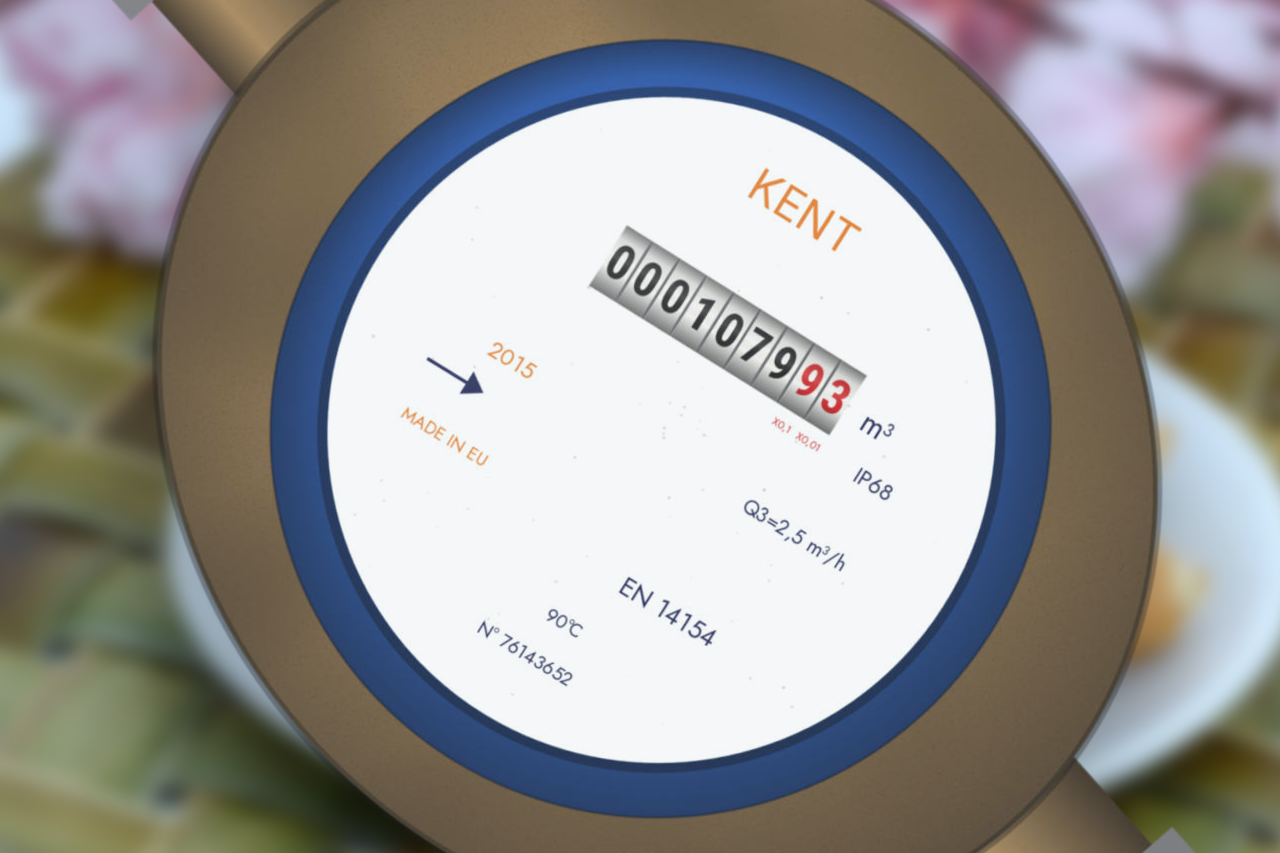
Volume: 1079.93 m³
